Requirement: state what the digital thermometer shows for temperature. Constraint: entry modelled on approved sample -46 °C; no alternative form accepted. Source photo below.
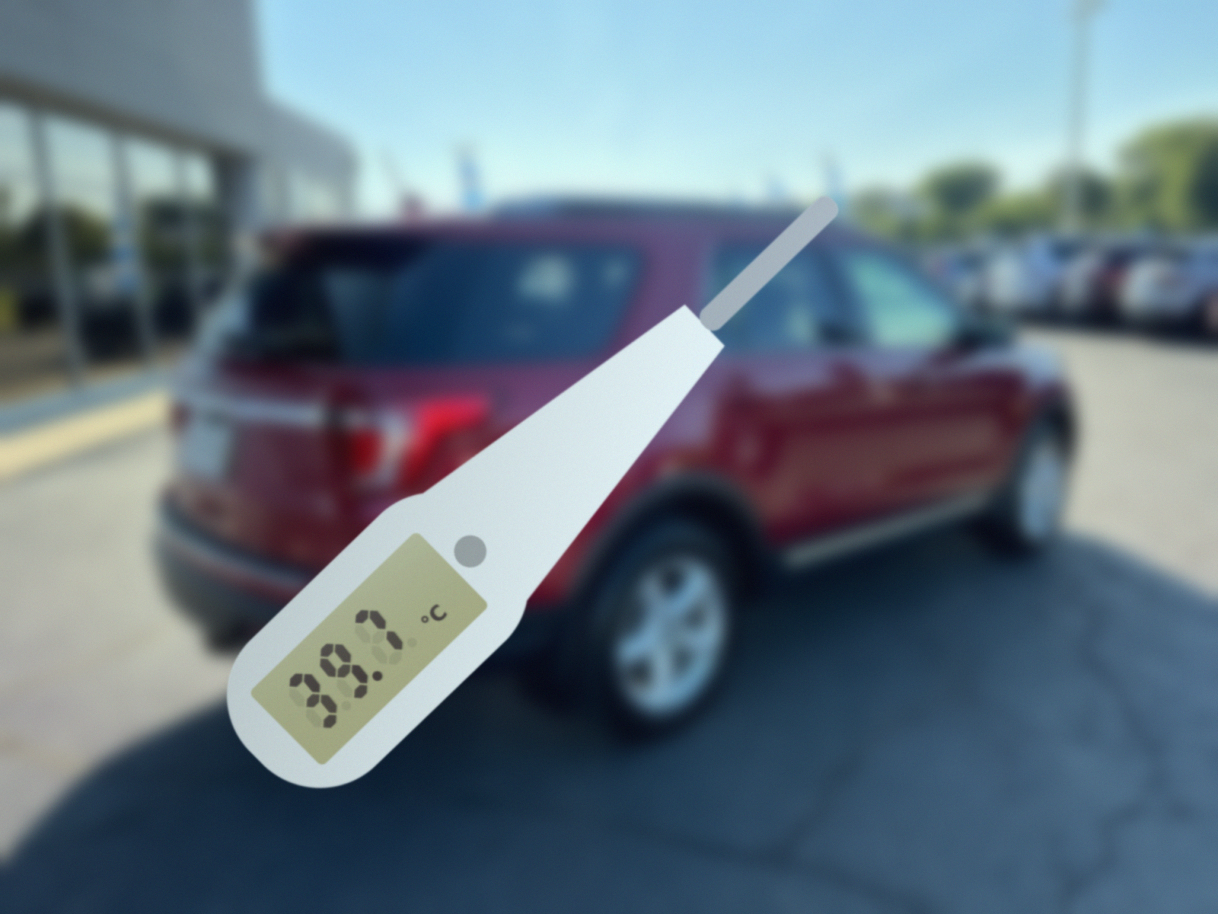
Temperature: 39.7 °C
